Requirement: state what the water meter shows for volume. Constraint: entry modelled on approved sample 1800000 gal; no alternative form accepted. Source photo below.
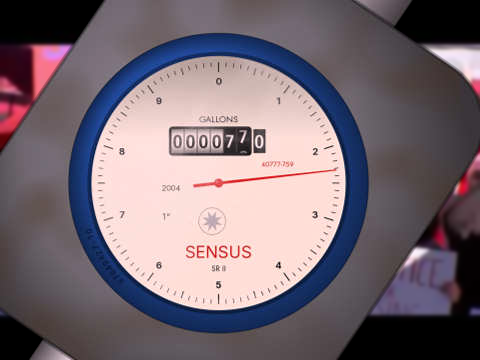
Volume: 772.3 gal
